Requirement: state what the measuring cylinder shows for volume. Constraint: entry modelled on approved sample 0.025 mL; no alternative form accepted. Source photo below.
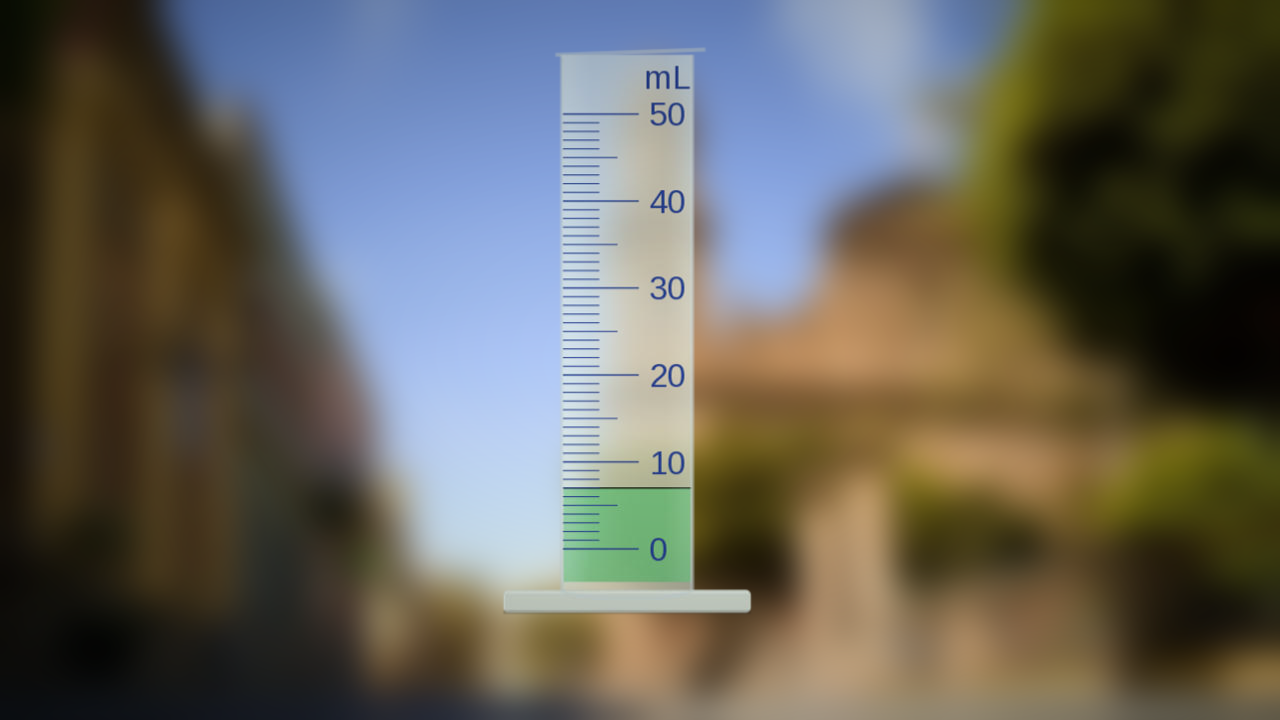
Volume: 7 mL
